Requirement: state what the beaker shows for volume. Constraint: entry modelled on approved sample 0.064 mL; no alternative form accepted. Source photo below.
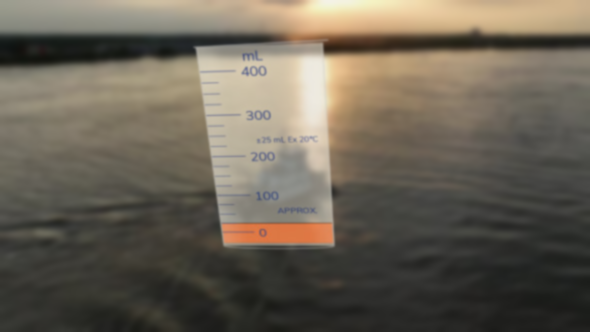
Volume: 25 mL
